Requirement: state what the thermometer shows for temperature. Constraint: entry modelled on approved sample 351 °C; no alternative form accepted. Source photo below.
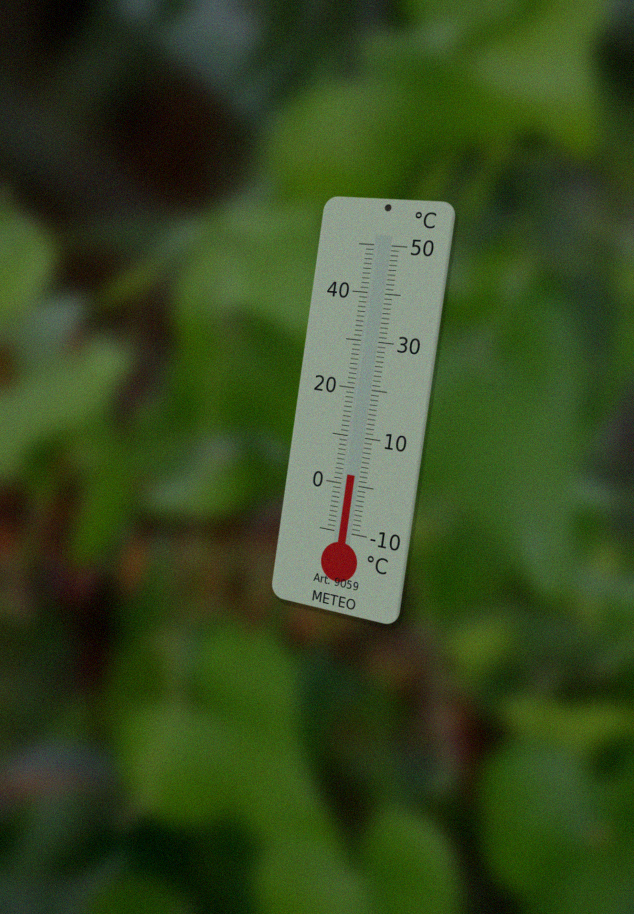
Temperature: 2 °C
